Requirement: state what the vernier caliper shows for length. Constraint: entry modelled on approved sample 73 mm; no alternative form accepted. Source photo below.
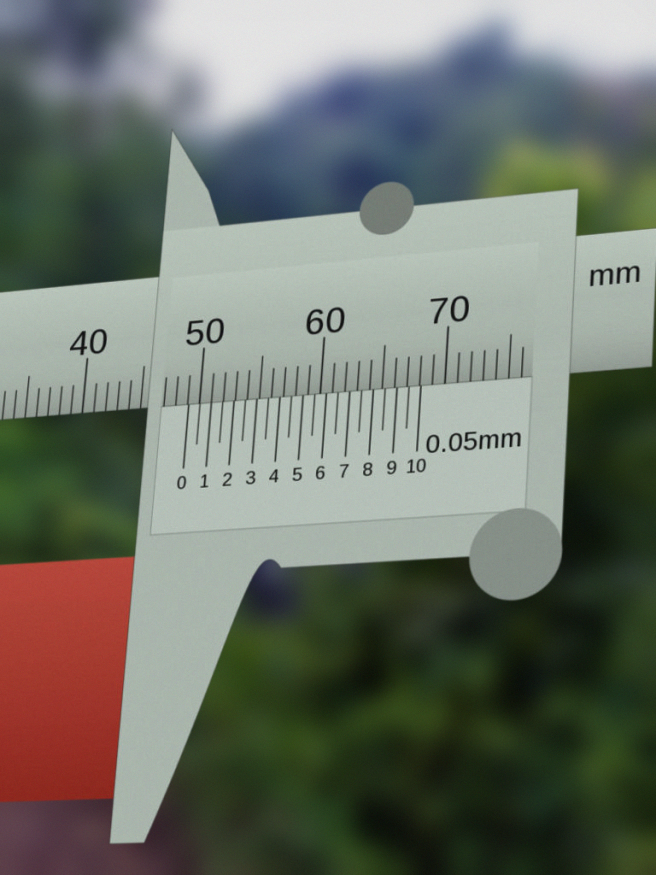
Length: 49.1 mm
